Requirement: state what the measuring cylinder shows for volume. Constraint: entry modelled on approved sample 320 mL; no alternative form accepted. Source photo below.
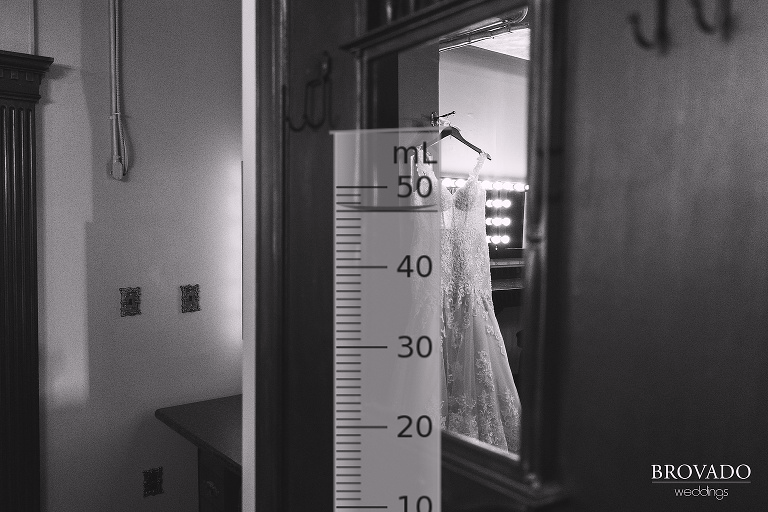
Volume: 47 mL
